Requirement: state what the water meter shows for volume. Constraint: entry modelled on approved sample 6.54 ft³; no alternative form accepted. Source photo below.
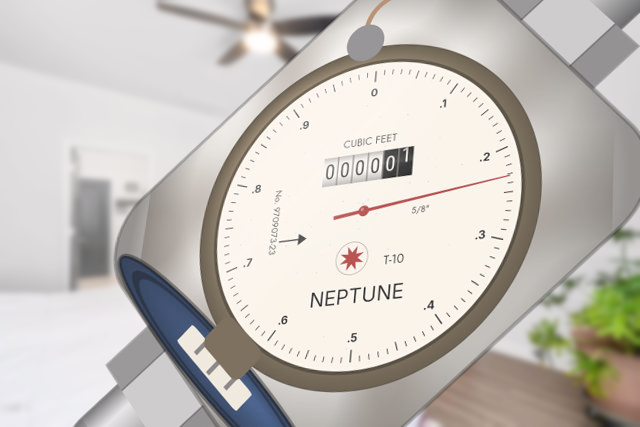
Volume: 1.23 ft³
